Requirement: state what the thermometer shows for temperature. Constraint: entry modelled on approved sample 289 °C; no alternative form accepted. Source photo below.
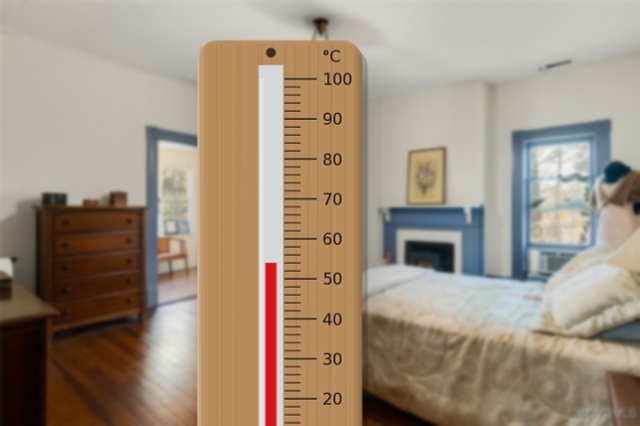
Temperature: 54 °C
